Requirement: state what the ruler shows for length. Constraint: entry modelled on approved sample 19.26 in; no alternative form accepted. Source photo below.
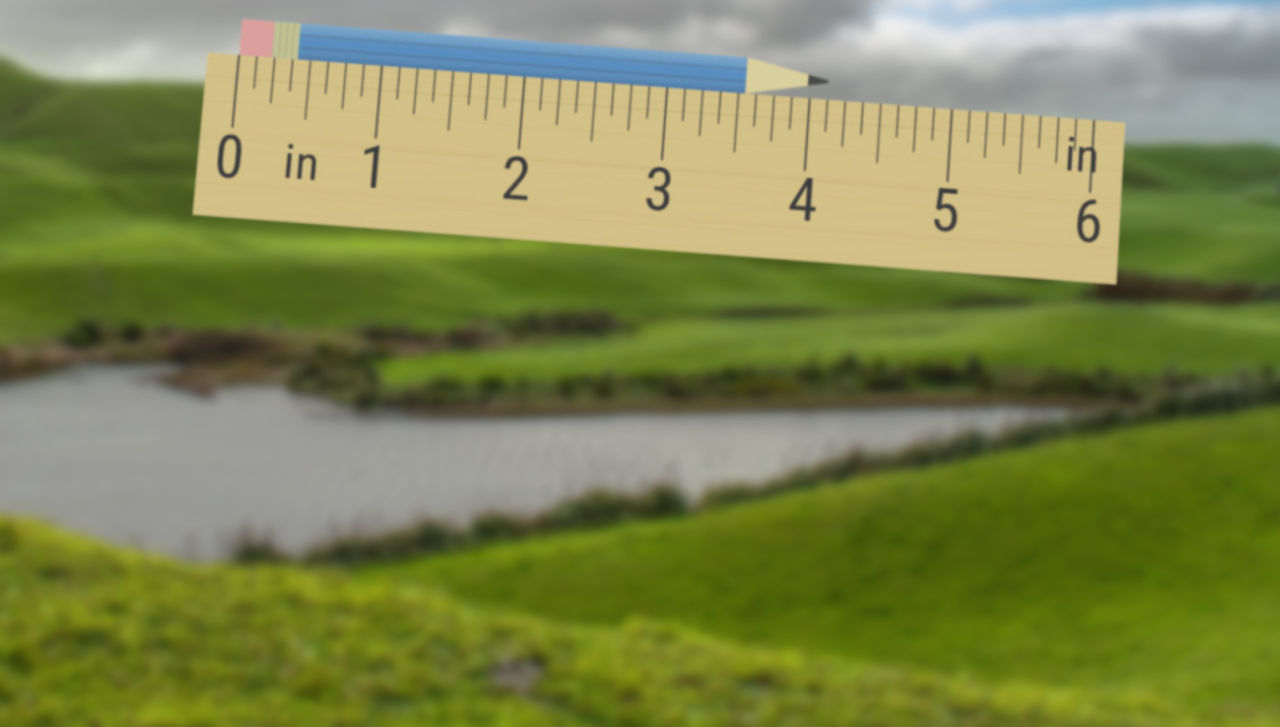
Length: 4.125 in
